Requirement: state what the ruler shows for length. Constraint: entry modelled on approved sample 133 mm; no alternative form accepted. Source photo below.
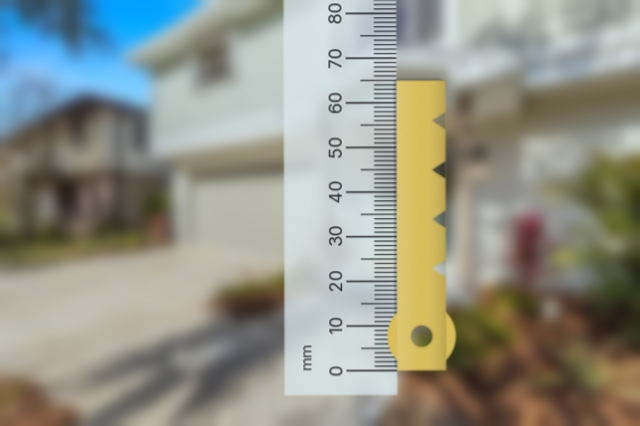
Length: 65 mm
